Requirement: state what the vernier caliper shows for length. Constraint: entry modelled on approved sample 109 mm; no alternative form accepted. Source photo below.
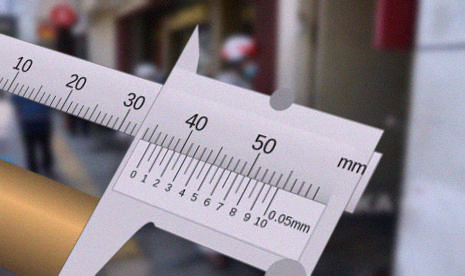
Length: 35.4 mm
